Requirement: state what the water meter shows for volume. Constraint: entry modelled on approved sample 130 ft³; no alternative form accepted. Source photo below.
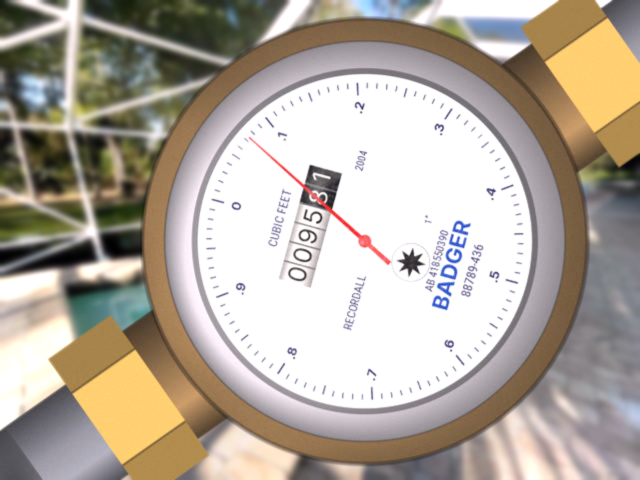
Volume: 9581.07 ft³
